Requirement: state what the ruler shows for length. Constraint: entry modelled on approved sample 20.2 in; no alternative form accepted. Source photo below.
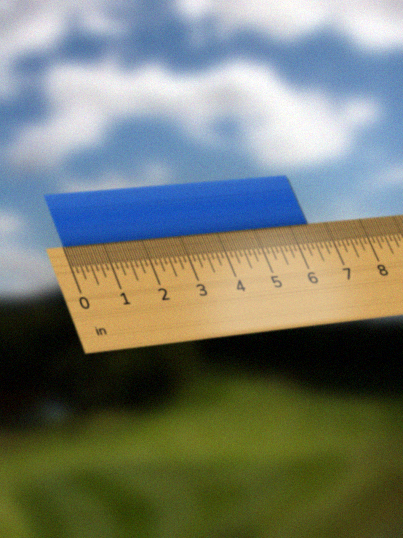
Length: 6.5 in
